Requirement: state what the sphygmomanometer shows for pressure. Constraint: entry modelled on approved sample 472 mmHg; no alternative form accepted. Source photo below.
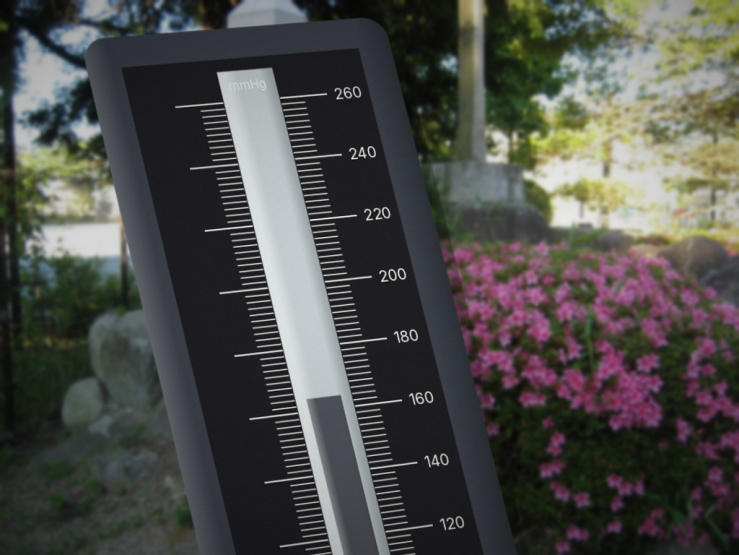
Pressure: 164 mmHg
